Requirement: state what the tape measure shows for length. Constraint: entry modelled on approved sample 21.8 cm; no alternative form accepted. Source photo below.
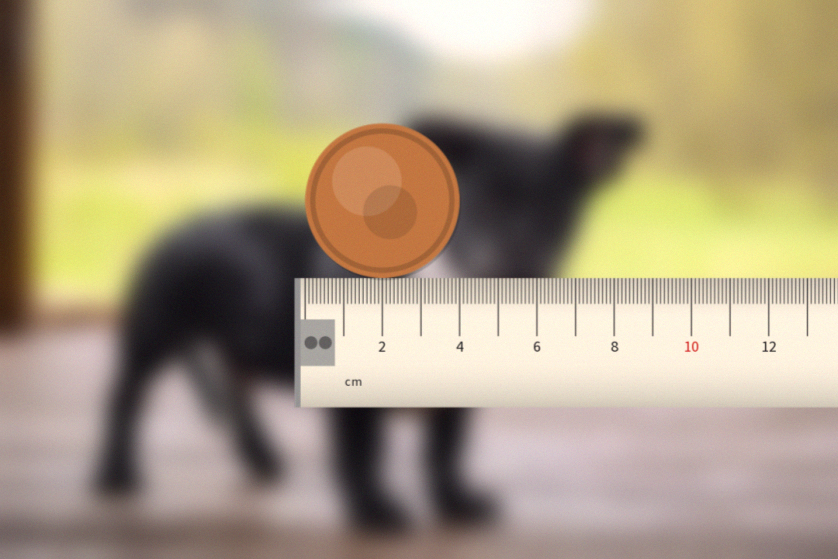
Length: 4 cm
